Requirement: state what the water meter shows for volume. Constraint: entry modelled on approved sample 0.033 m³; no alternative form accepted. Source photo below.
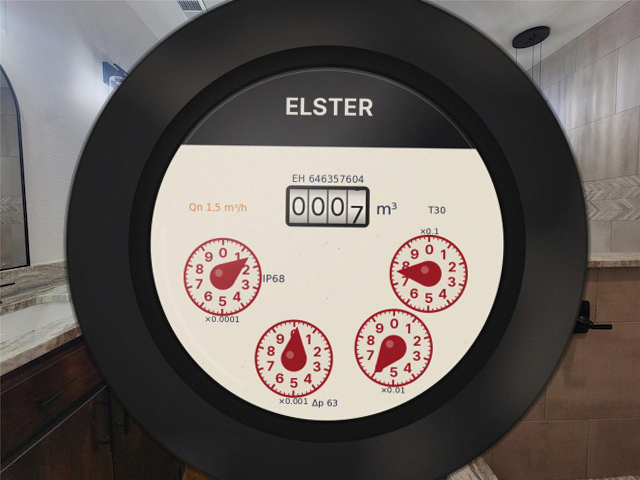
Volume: 6.7601 m³
